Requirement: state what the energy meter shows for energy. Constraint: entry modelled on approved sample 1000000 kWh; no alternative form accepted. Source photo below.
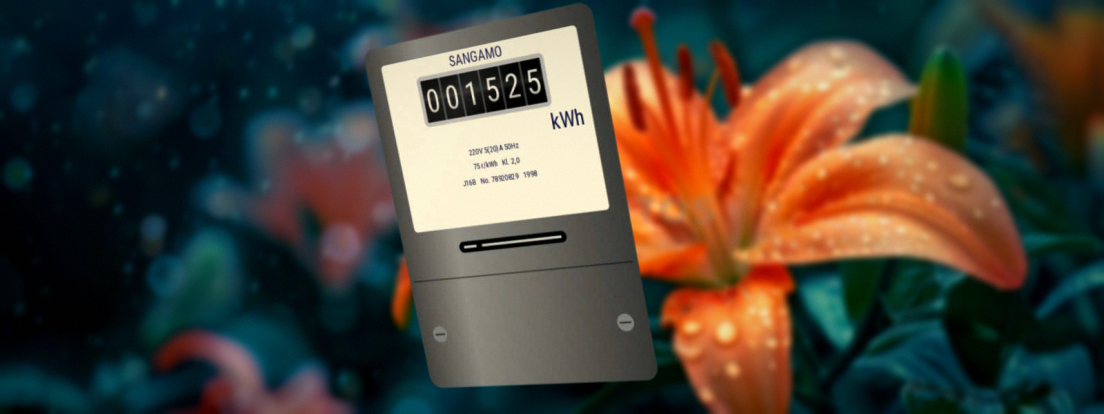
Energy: 1525 kWh
